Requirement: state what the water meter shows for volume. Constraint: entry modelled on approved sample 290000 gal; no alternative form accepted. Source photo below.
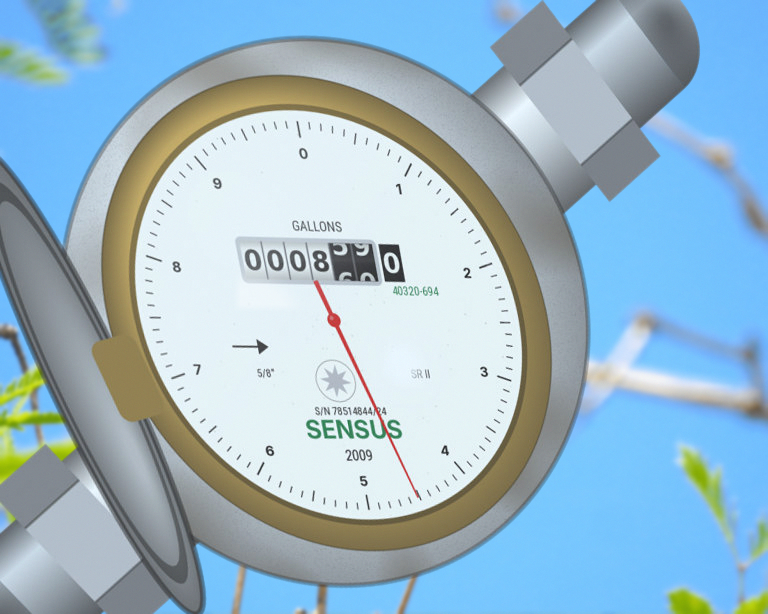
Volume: 8594.5 gal
